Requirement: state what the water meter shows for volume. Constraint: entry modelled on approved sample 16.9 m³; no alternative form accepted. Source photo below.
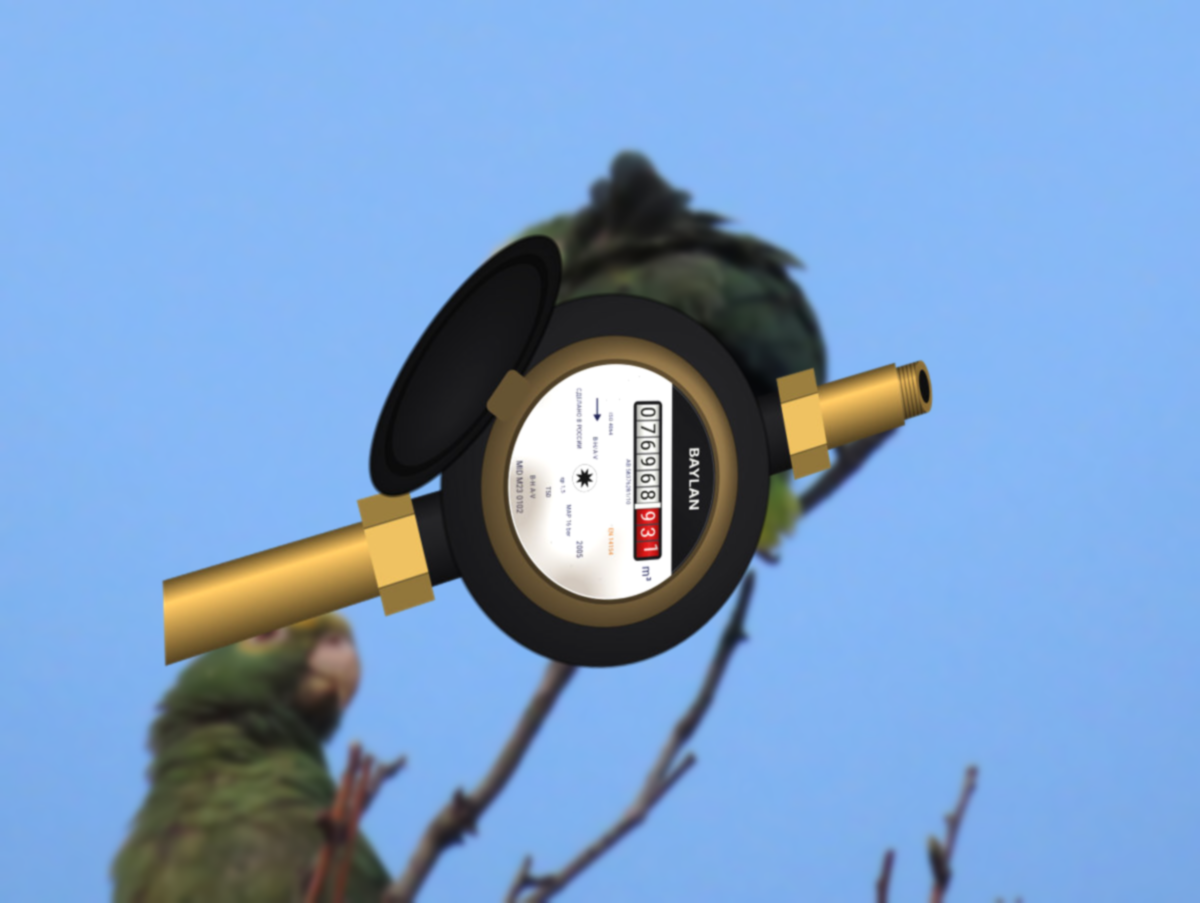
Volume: 76968.931 m³
